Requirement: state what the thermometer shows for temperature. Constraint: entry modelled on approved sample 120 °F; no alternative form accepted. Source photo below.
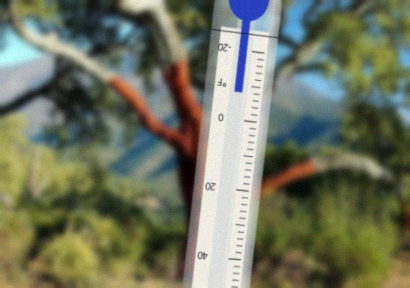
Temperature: -8 °F
